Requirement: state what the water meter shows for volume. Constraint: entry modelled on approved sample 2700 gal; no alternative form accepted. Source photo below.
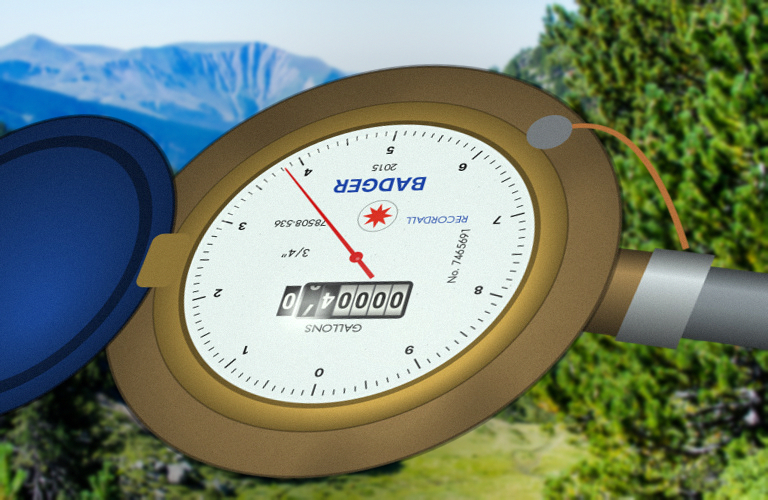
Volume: 473.8 gal
